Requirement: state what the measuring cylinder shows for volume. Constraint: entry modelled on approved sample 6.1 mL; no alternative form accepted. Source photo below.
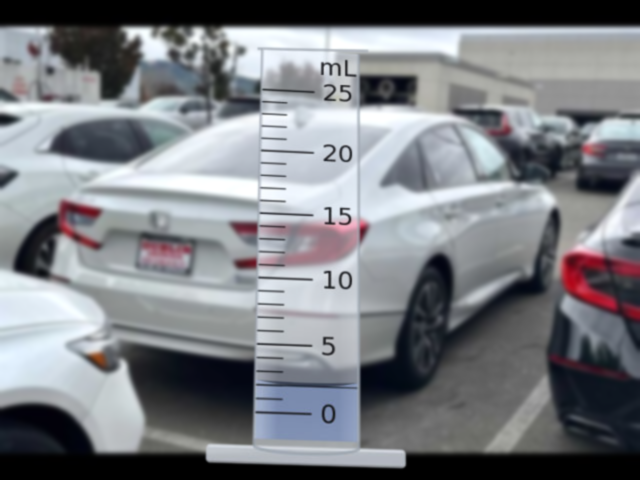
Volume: 2 mL
